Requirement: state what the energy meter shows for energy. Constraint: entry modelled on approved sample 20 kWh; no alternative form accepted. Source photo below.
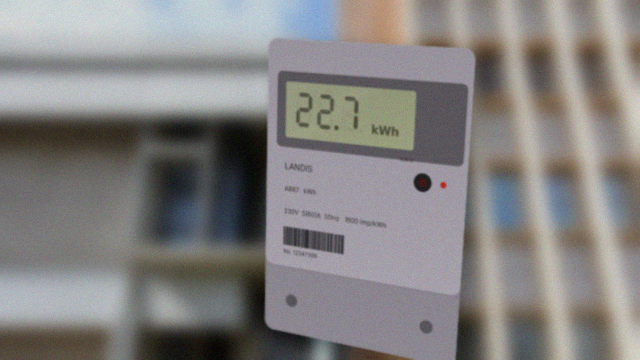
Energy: 22.7 kWh
